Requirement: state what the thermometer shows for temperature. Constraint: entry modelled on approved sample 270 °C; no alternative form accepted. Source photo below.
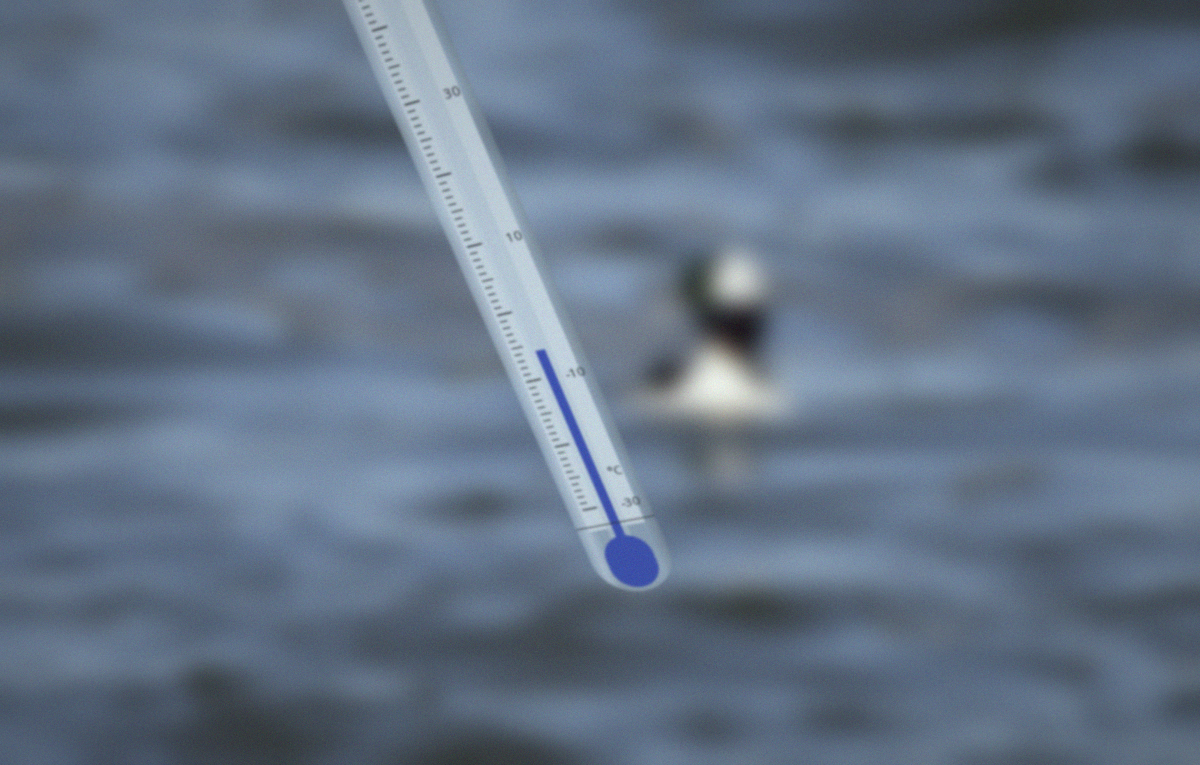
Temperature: -6 °C
